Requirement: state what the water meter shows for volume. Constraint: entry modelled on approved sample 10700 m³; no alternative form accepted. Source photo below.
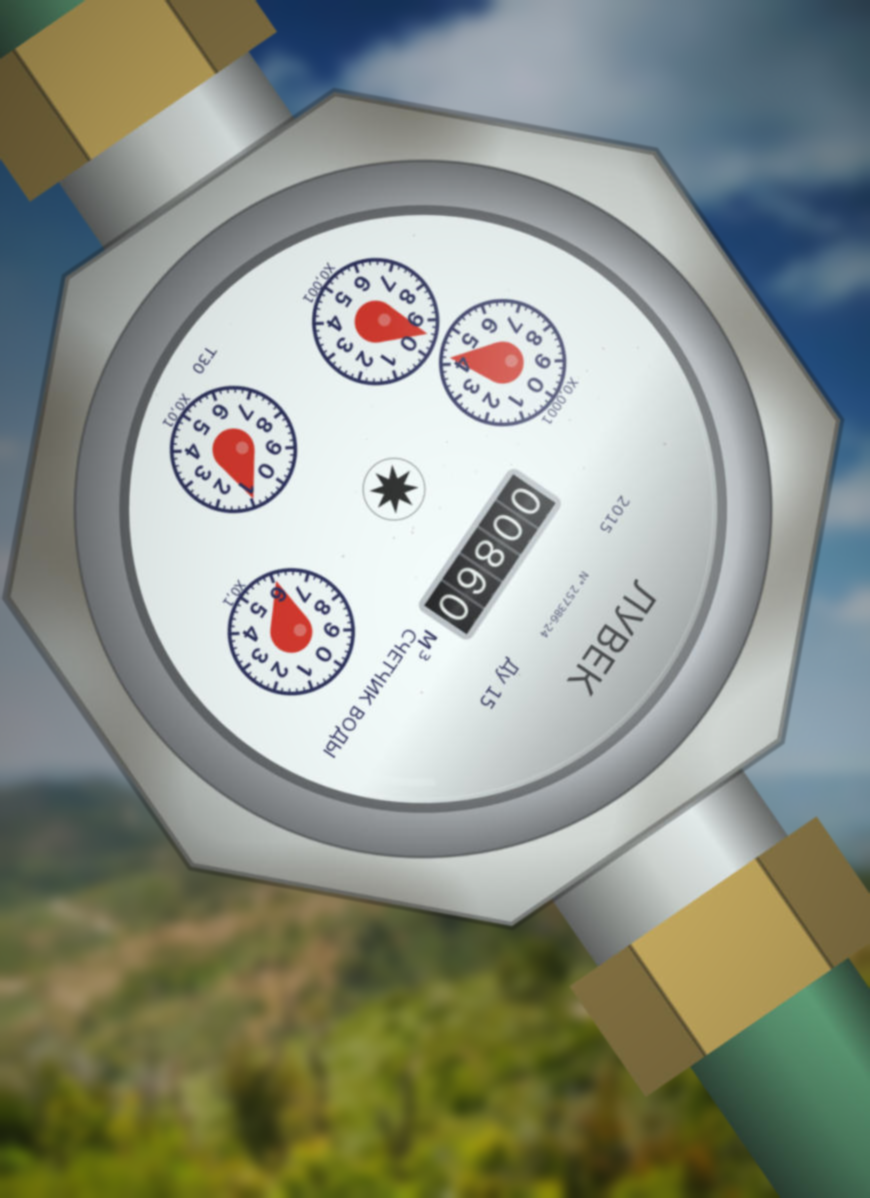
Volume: 860.6094 m³
